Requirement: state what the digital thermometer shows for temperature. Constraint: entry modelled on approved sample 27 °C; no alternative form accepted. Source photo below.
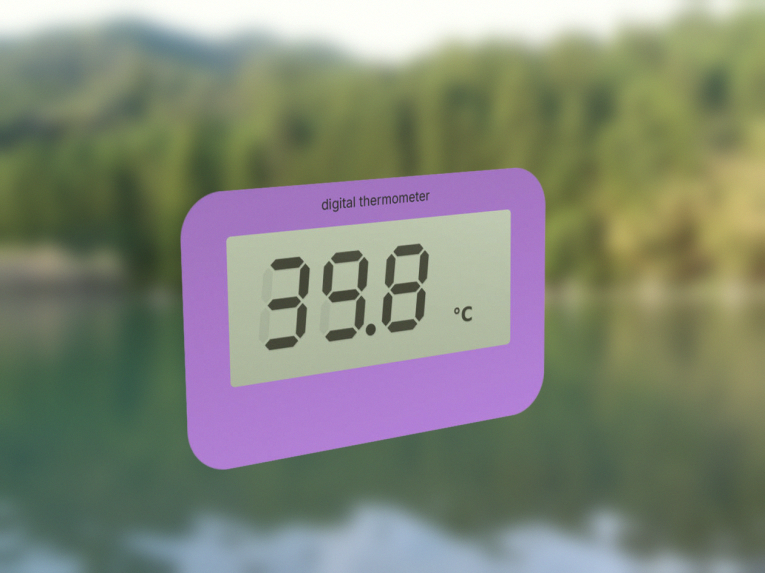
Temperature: 39.8 °C
